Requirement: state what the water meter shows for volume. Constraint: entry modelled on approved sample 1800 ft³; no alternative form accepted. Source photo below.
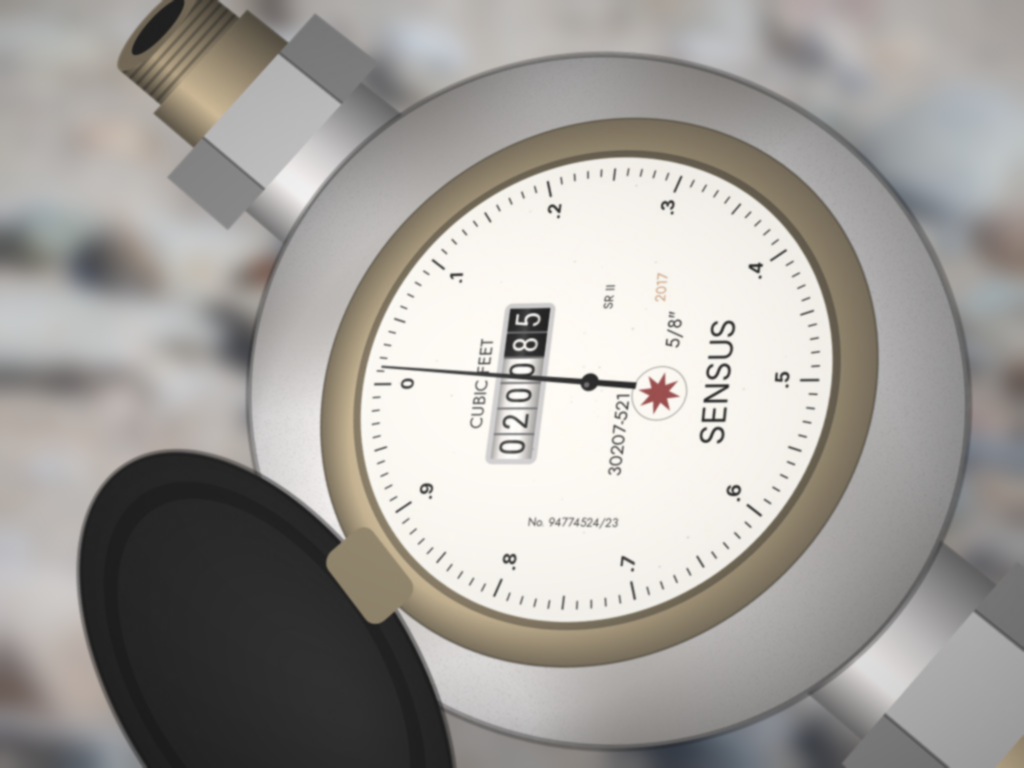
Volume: 20085.01 ft³
